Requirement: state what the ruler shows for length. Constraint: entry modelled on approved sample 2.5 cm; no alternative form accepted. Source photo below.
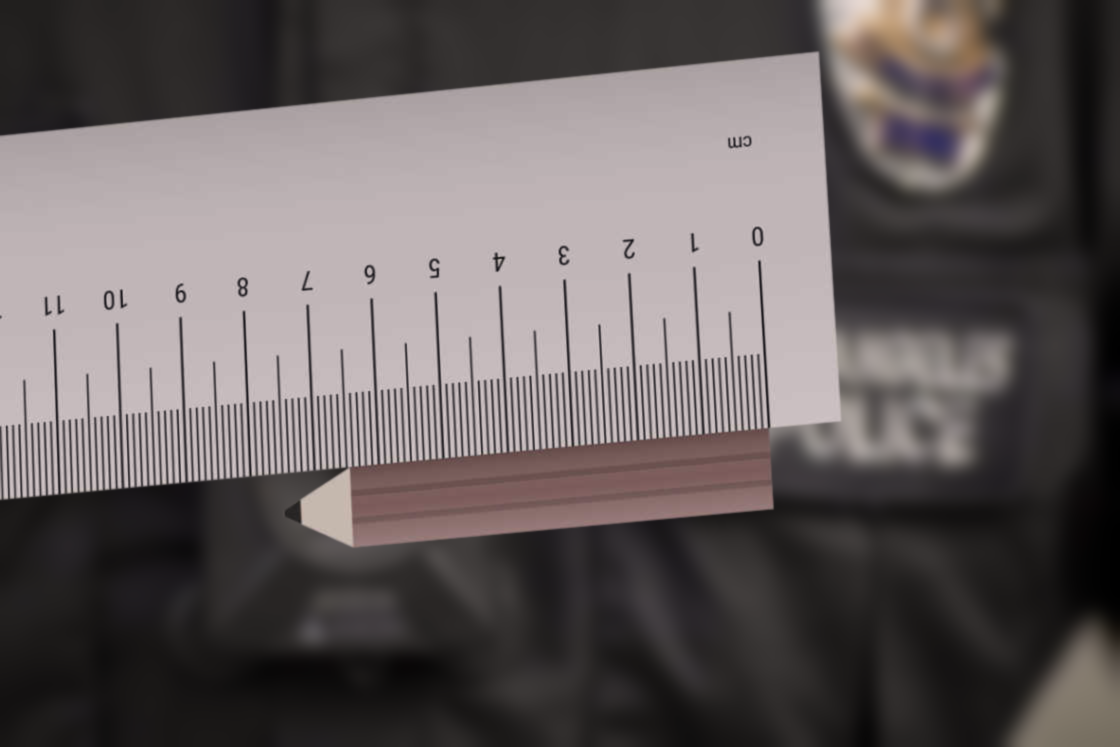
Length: 7.5 cm
